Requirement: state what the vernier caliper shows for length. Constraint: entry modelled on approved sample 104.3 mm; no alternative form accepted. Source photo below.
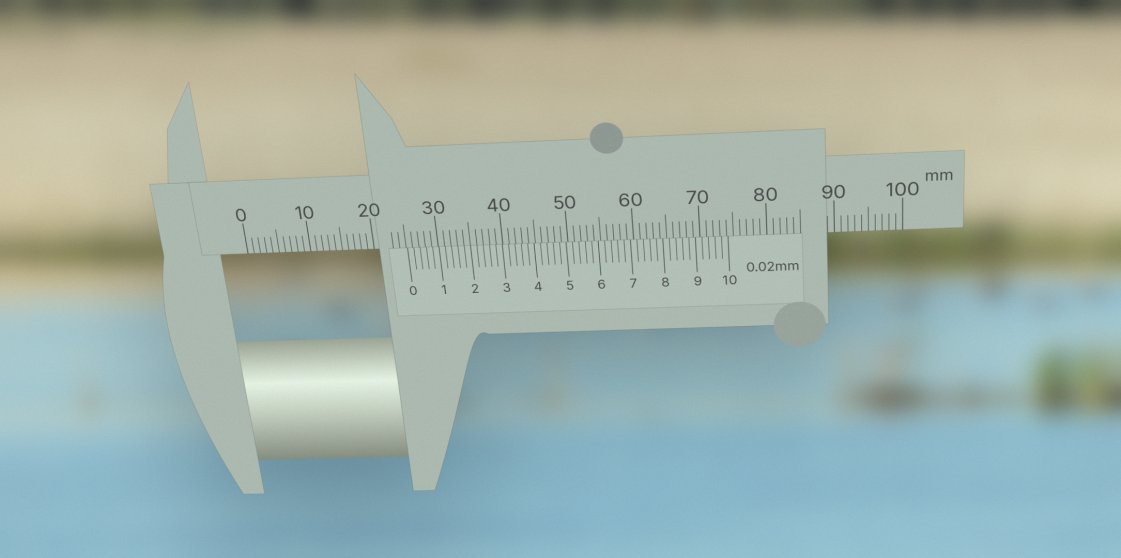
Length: 25.2 mm
